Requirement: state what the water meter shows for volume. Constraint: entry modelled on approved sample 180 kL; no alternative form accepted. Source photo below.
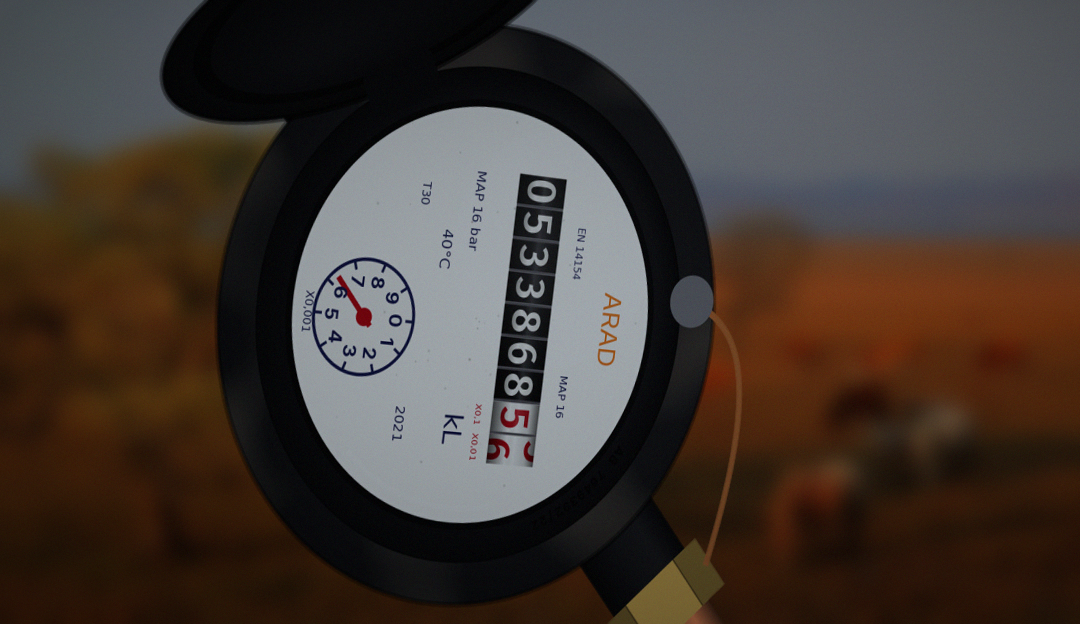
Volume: 533868.556 kL
